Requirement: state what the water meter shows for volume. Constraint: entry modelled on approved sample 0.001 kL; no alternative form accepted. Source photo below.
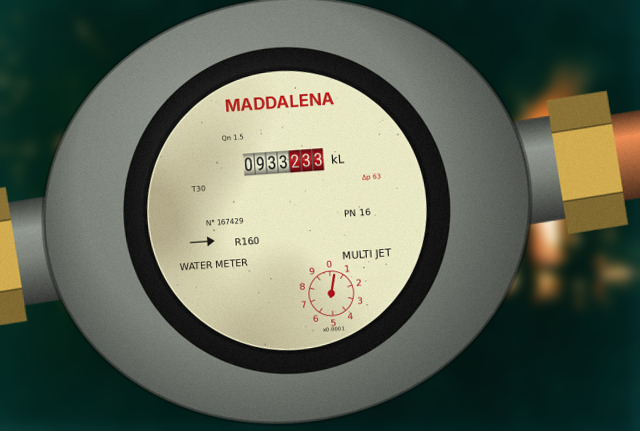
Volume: 933.2330 kL
